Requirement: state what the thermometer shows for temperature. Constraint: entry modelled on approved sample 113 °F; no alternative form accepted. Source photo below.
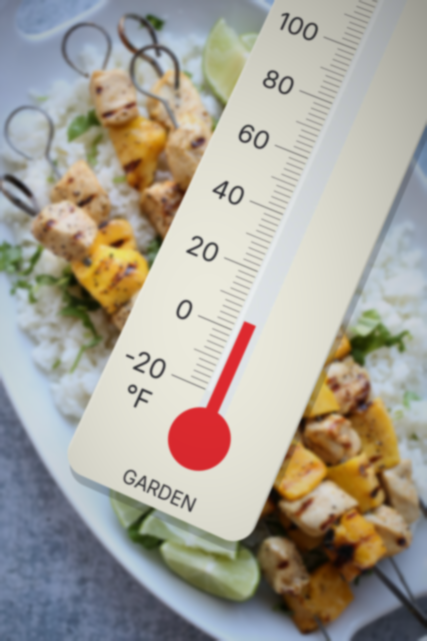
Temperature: 4 °F
